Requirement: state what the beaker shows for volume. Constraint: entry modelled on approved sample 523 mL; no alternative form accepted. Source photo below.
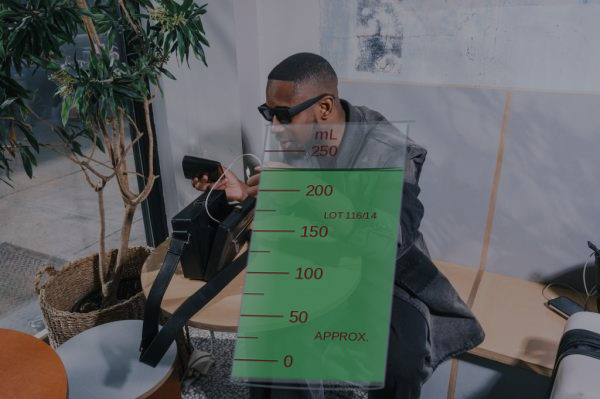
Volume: 225 mL
